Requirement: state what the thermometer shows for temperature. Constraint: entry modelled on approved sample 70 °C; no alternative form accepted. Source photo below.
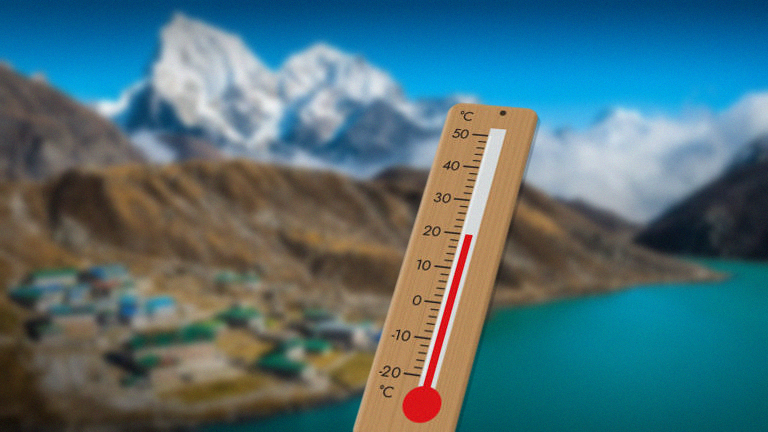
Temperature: 20 °C
